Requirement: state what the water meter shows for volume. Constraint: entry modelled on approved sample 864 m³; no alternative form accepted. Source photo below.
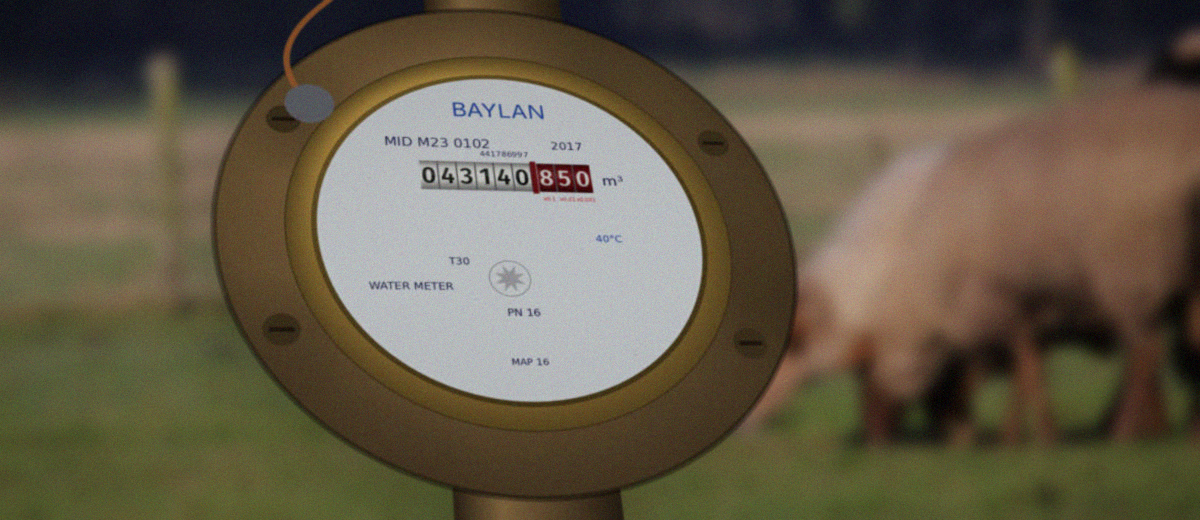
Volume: 43140.850 m³
